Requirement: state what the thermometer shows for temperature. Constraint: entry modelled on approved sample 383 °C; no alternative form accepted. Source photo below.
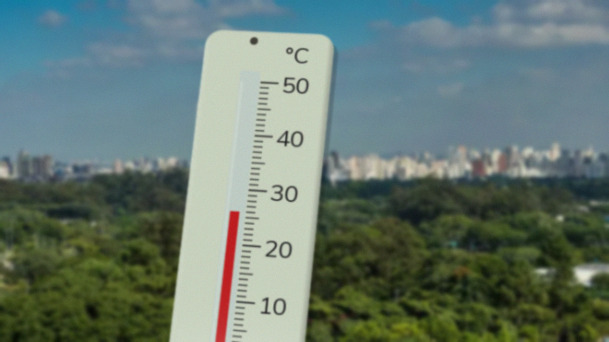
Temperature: 26 °C
